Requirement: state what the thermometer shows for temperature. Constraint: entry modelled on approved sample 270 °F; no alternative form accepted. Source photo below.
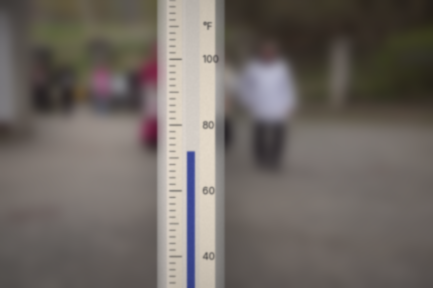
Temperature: 72 °F
